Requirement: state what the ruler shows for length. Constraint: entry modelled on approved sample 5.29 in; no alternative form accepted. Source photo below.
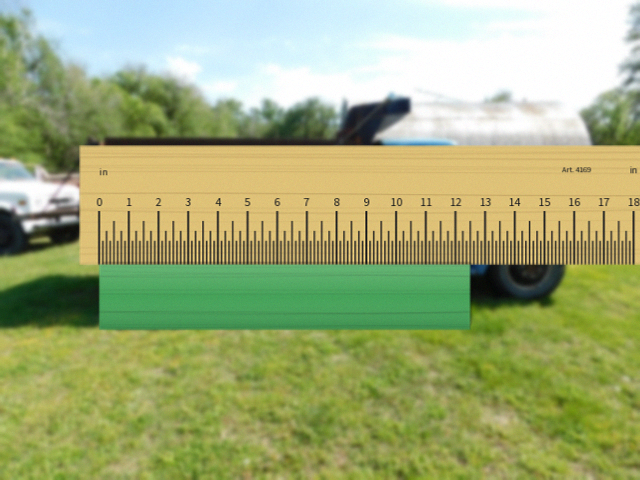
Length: 12.5 in
